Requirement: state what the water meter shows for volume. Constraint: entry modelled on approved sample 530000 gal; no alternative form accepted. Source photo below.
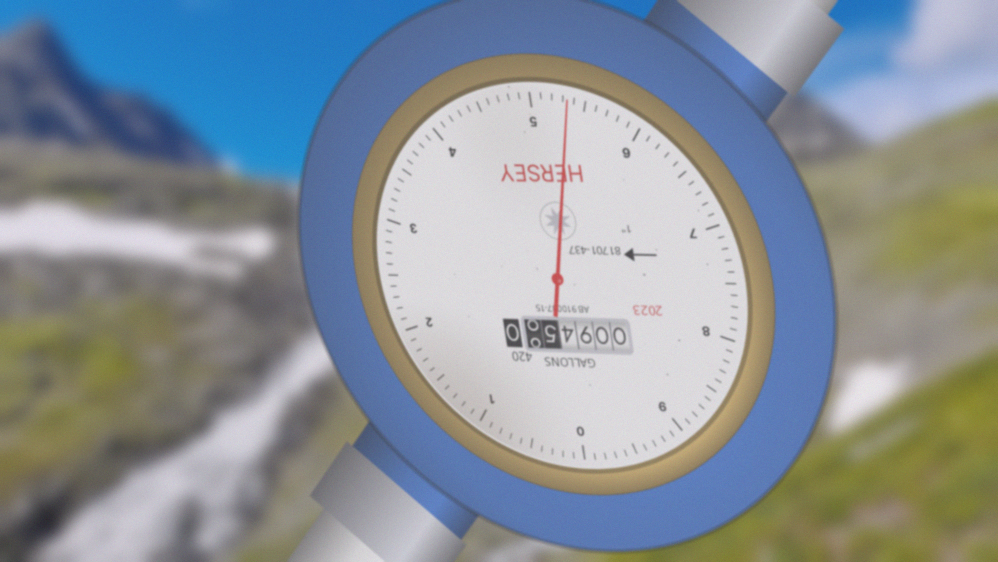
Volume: 94585.3 gal
